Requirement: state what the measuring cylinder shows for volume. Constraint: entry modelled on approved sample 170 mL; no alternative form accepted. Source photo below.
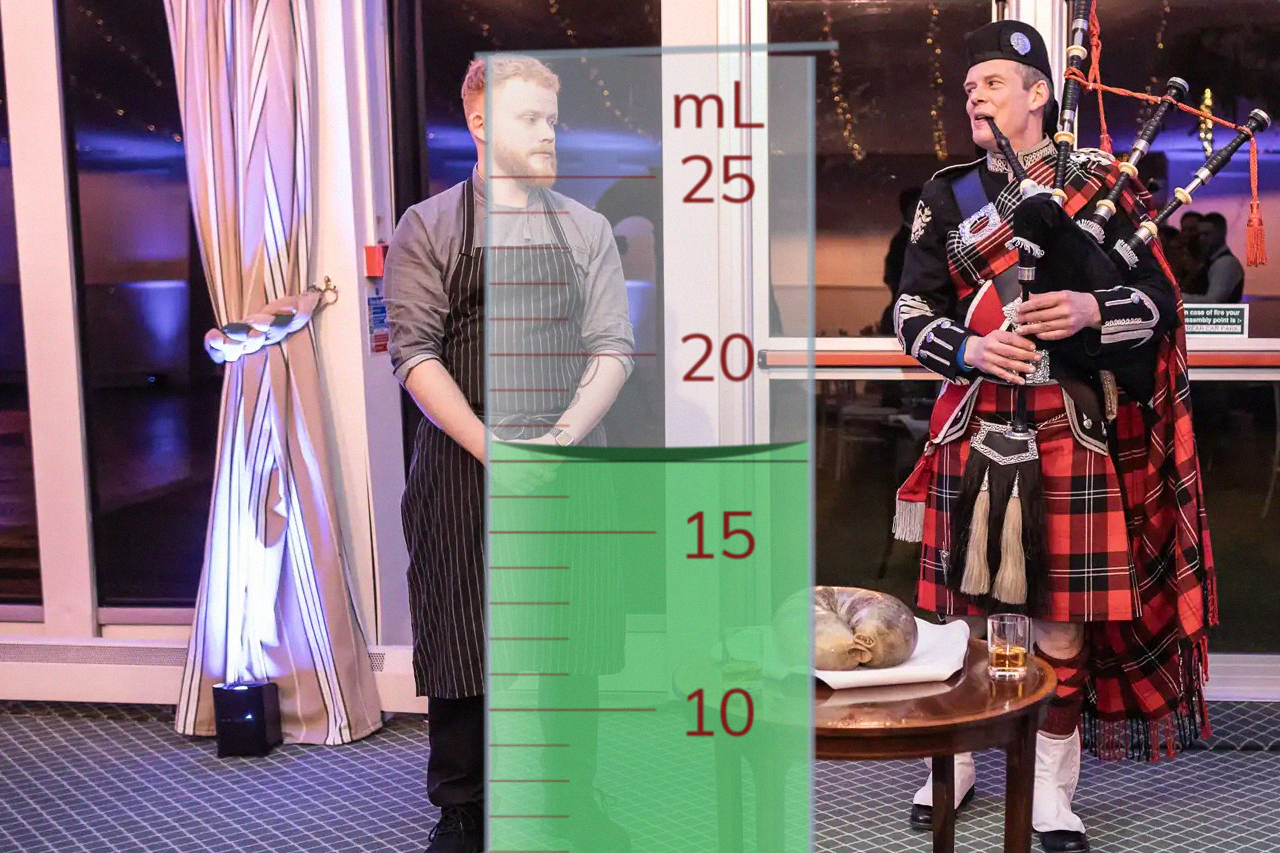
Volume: 17 mL
